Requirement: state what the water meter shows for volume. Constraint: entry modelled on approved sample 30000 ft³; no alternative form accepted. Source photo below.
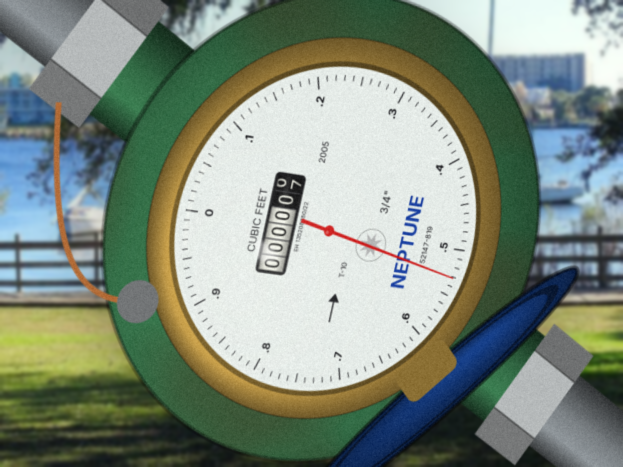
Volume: 6.53 ft³
